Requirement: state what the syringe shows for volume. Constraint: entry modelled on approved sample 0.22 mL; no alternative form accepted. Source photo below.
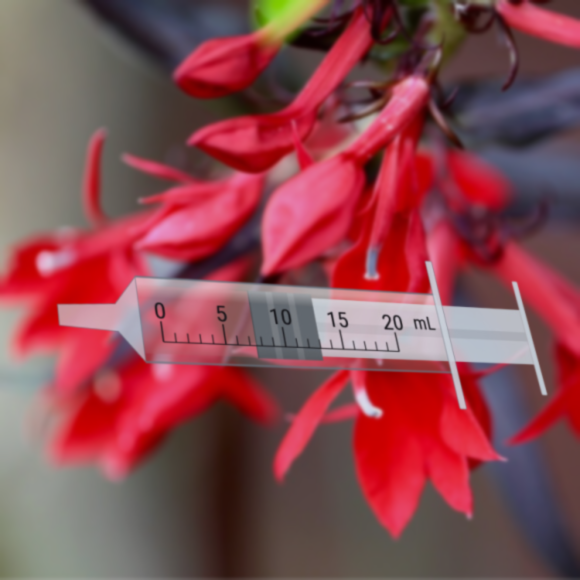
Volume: 7.5 mL
